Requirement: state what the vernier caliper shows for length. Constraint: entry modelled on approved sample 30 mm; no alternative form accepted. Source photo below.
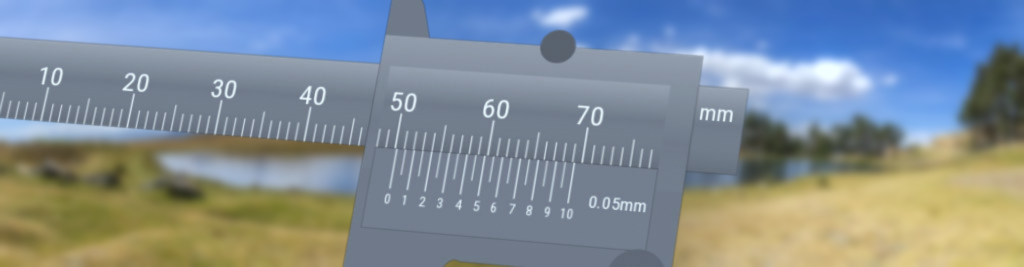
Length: 50.2 mm
